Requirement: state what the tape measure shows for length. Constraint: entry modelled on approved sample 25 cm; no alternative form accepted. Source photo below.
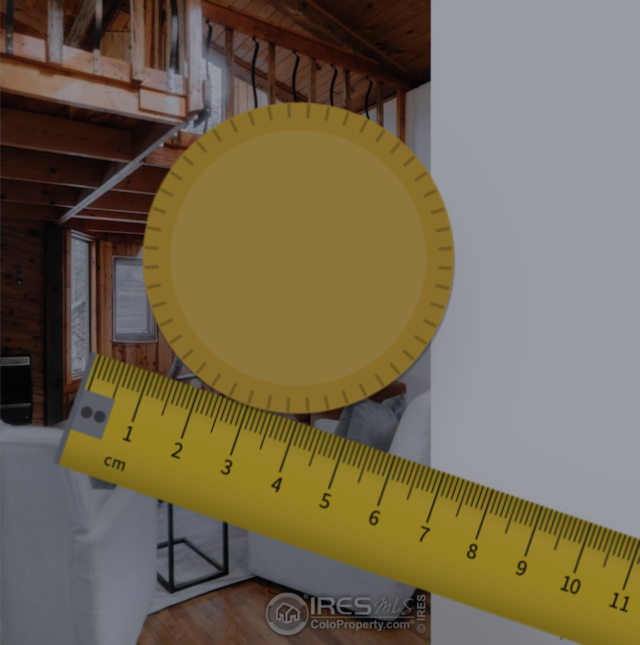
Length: 6 cm
